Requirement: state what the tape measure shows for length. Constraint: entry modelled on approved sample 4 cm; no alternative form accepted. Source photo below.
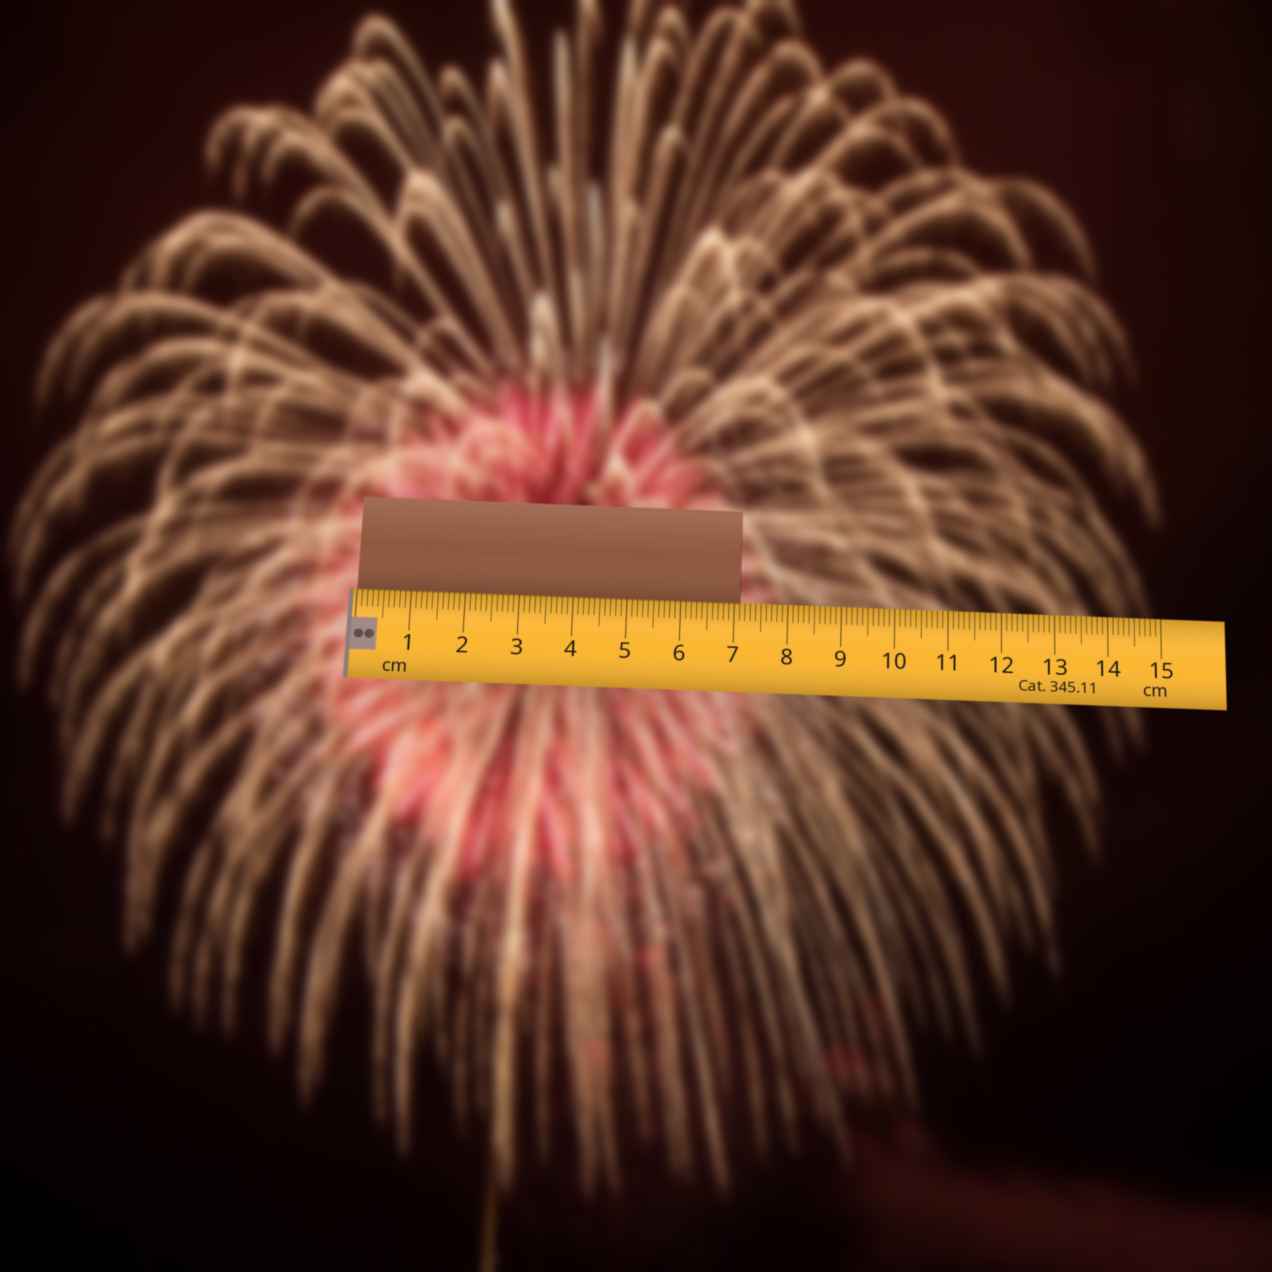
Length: 7.1 cm
